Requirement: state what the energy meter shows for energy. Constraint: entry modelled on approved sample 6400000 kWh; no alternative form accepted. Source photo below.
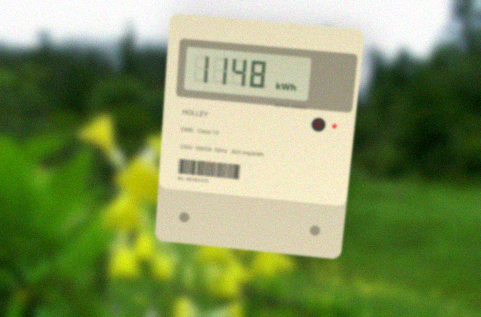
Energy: 1148 kWh
